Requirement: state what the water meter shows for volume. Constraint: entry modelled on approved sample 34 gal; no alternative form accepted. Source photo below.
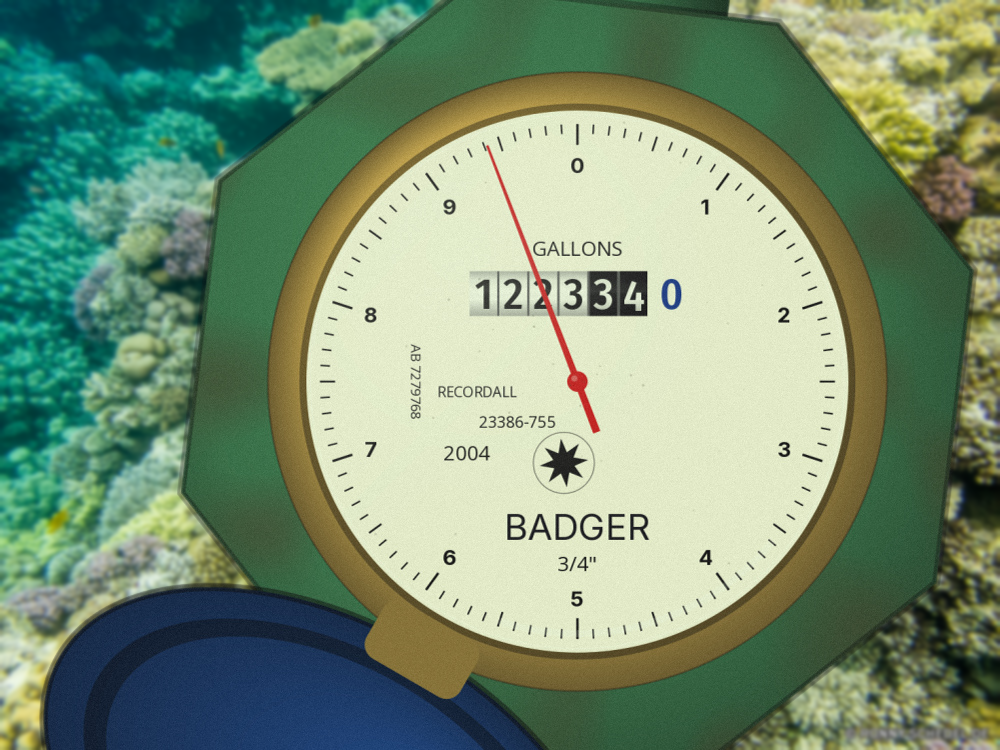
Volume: 1223339.4 gal
